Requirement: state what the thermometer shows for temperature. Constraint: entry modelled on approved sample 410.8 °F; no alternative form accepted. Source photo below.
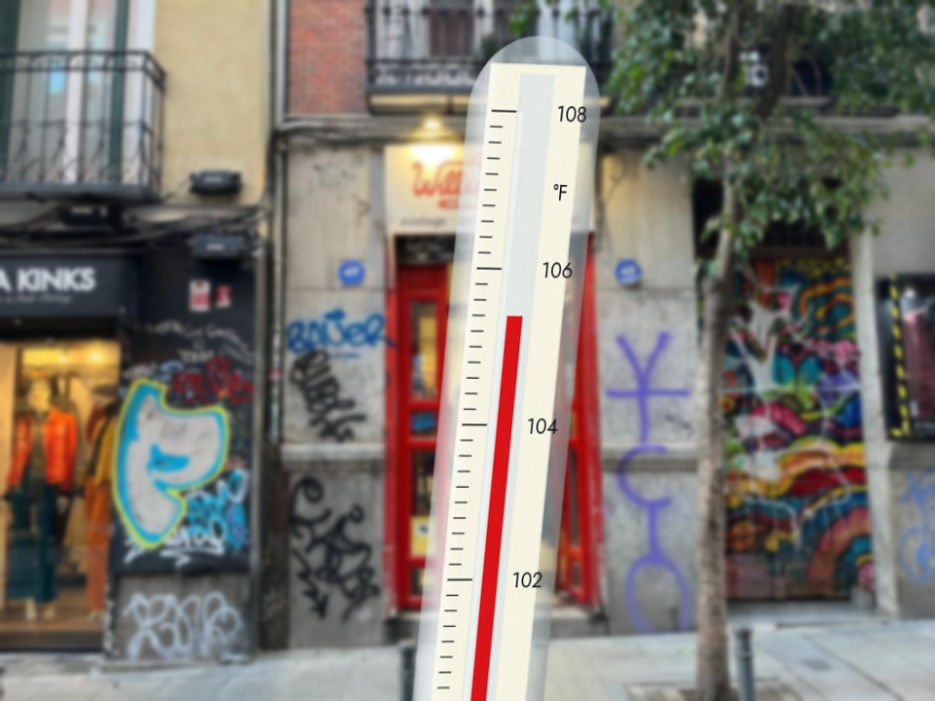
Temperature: 105.4 °F
